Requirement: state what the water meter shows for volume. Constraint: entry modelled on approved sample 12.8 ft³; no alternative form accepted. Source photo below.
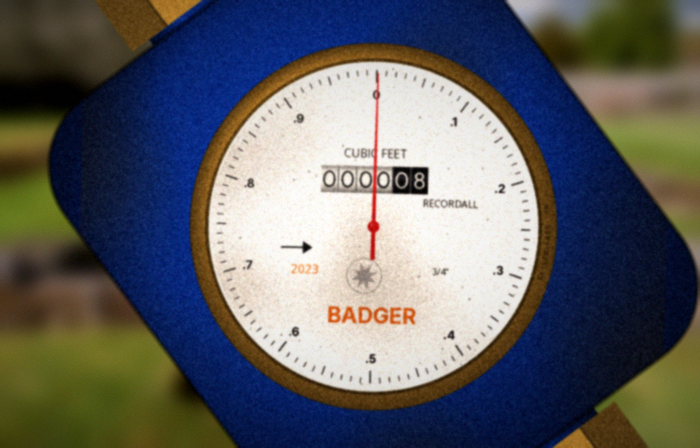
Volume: 8.00 ft³
